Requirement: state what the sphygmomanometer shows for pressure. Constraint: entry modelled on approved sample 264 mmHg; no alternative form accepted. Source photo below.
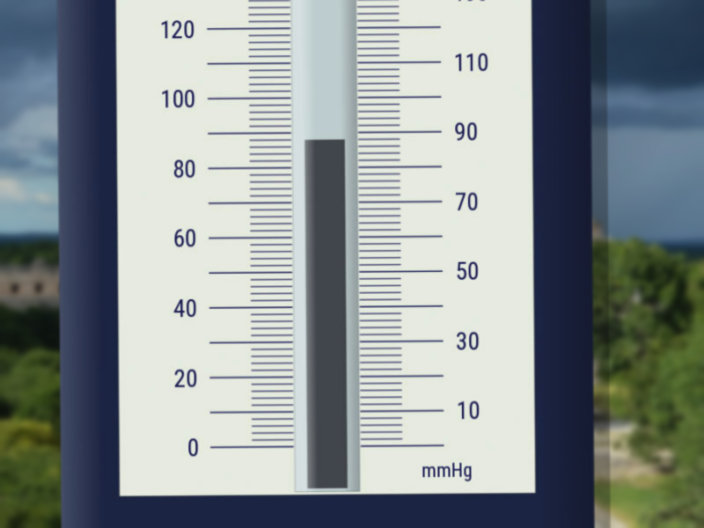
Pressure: 88 mmHg
